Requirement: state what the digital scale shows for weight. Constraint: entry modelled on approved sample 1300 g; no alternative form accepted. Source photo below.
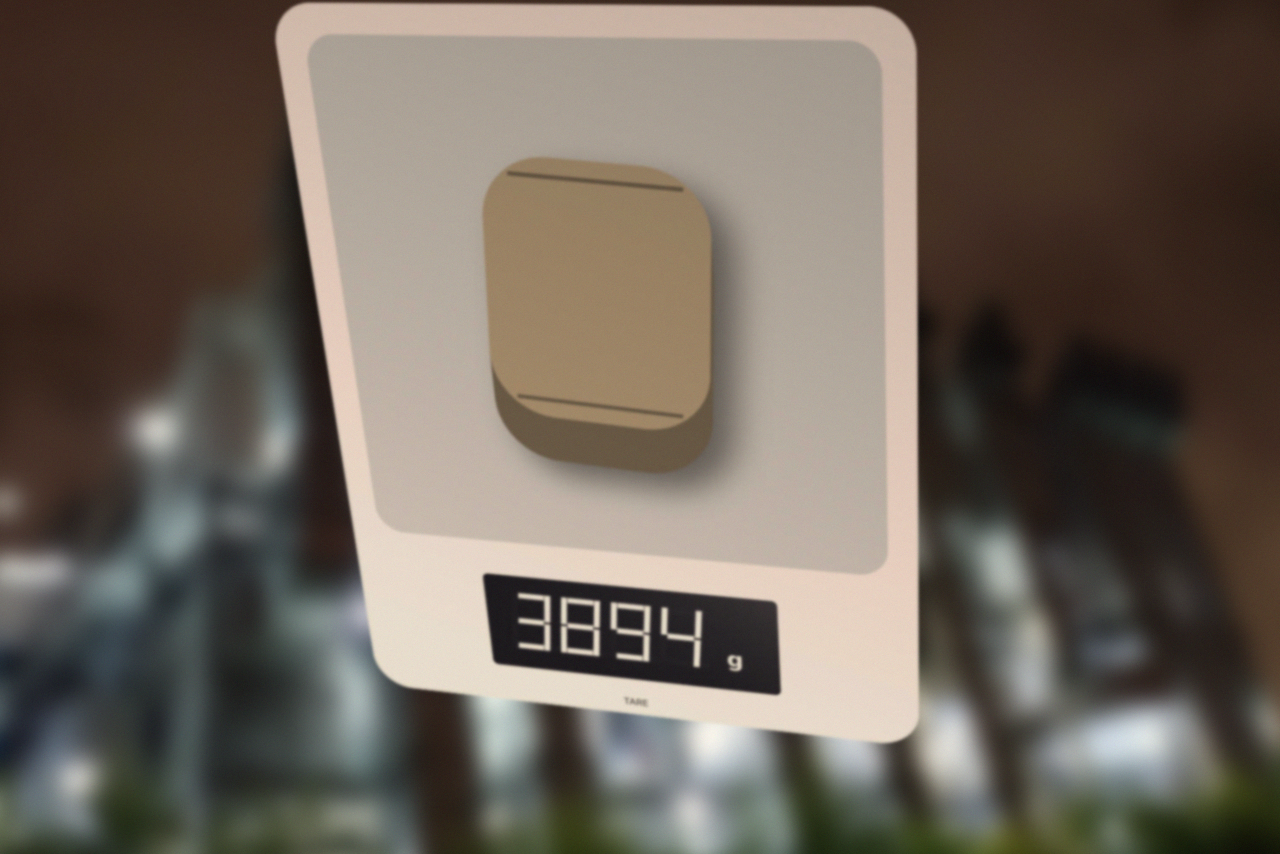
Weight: 3894 g
